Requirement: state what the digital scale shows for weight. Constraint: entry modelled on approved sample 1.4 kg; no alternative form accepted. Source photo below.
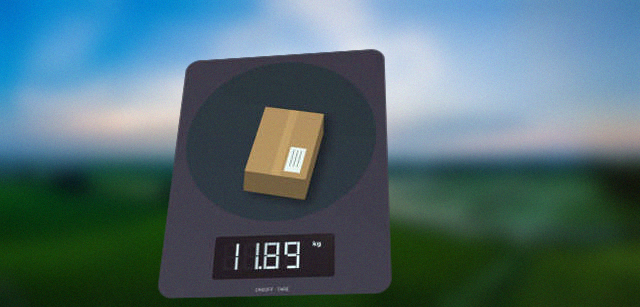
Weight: 11.89 kg
